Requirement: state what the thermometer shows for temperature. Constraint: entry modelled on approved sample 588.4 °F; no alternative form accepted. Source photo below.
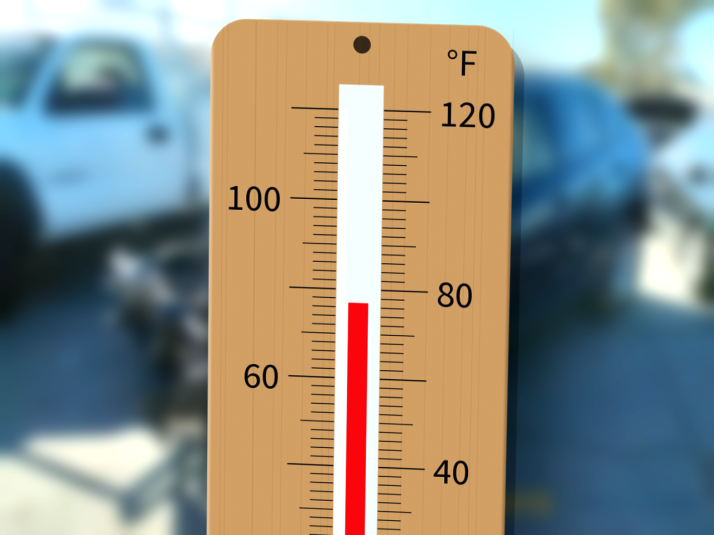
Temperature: 77 °F
